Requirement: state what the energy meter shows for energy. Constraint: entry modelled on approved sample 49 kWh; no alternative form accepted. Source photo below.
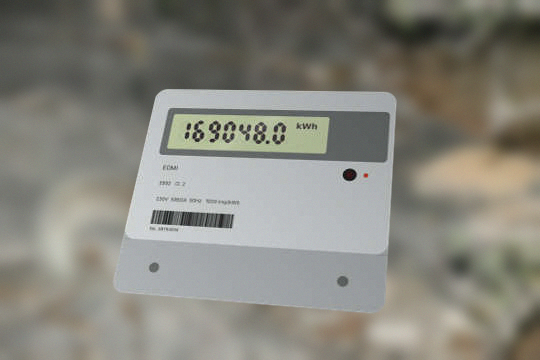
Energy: 169048.0 kWh
